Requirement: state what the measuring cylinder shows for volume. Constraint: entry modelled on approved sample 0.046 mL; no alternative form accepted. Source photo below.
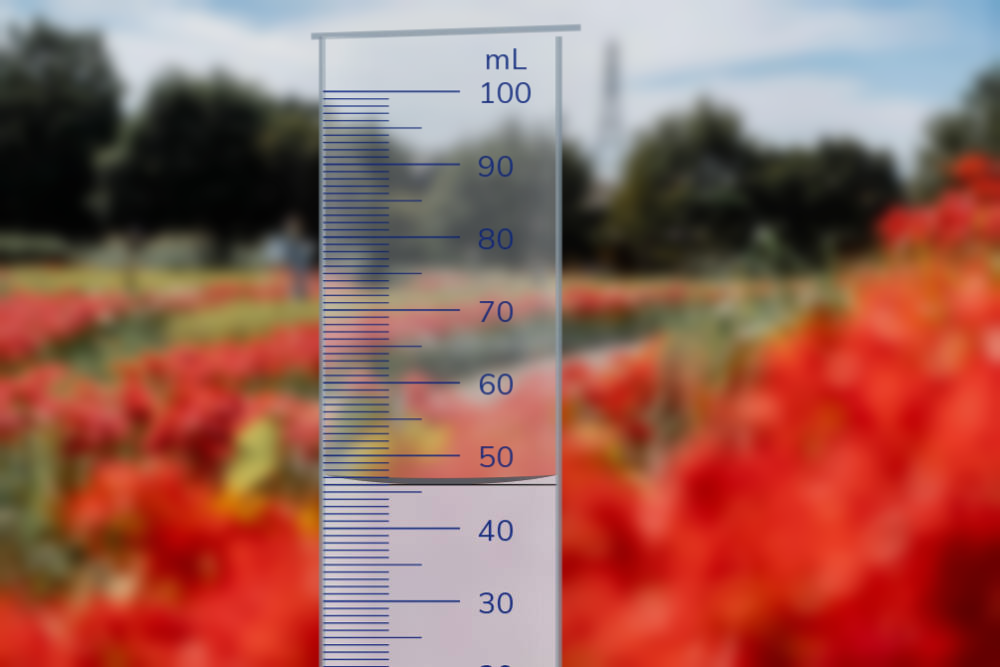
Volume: 46 mL
